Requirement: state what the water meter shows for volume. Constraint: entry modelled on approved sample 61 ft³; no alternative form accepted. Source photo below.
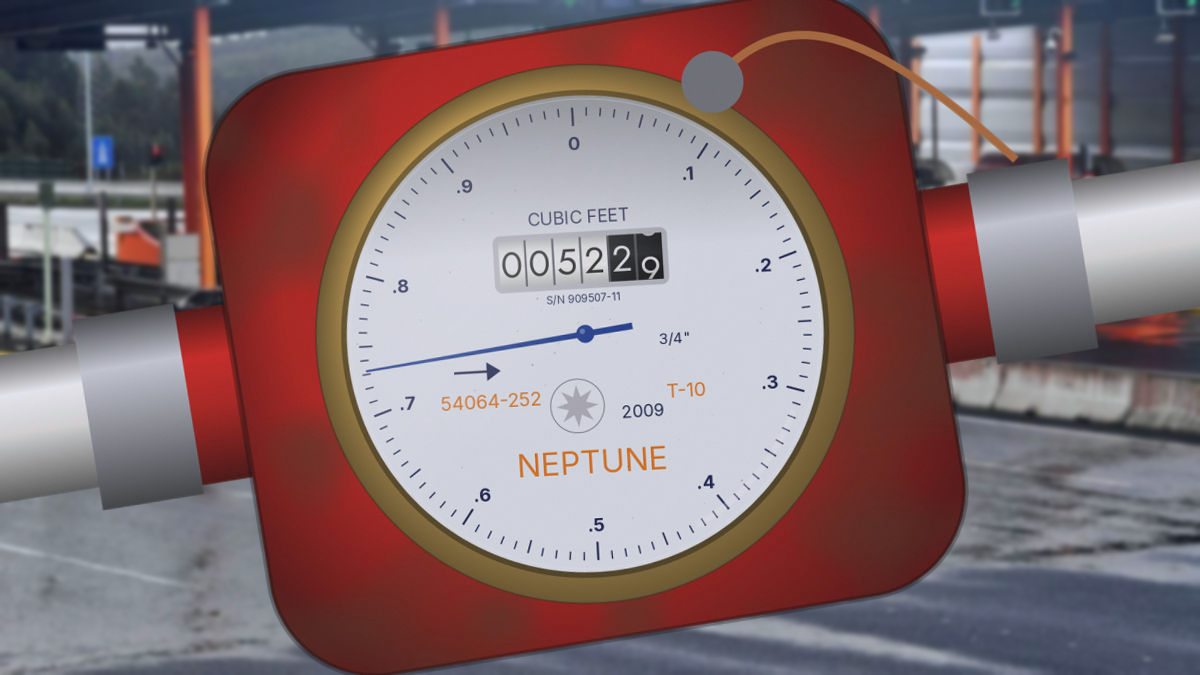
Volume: 5228.73 ft³
